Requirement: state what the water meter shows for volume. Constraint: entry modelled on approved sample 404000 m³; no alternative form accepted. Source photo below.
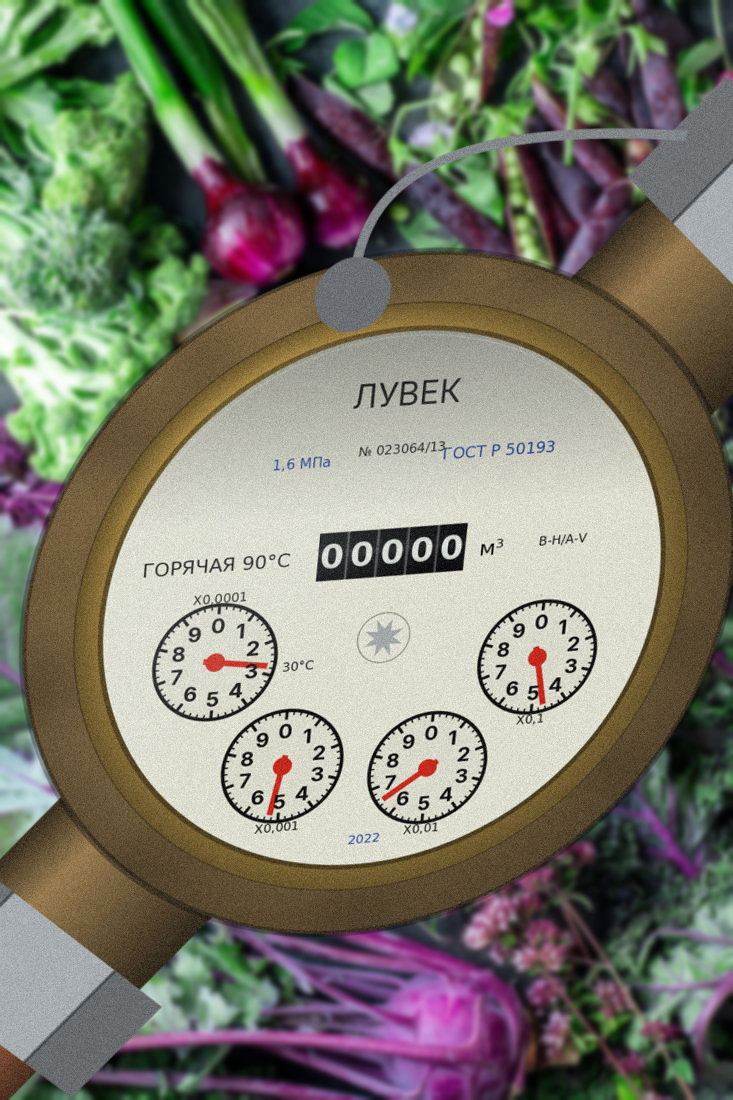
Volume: 0.4652 m³
